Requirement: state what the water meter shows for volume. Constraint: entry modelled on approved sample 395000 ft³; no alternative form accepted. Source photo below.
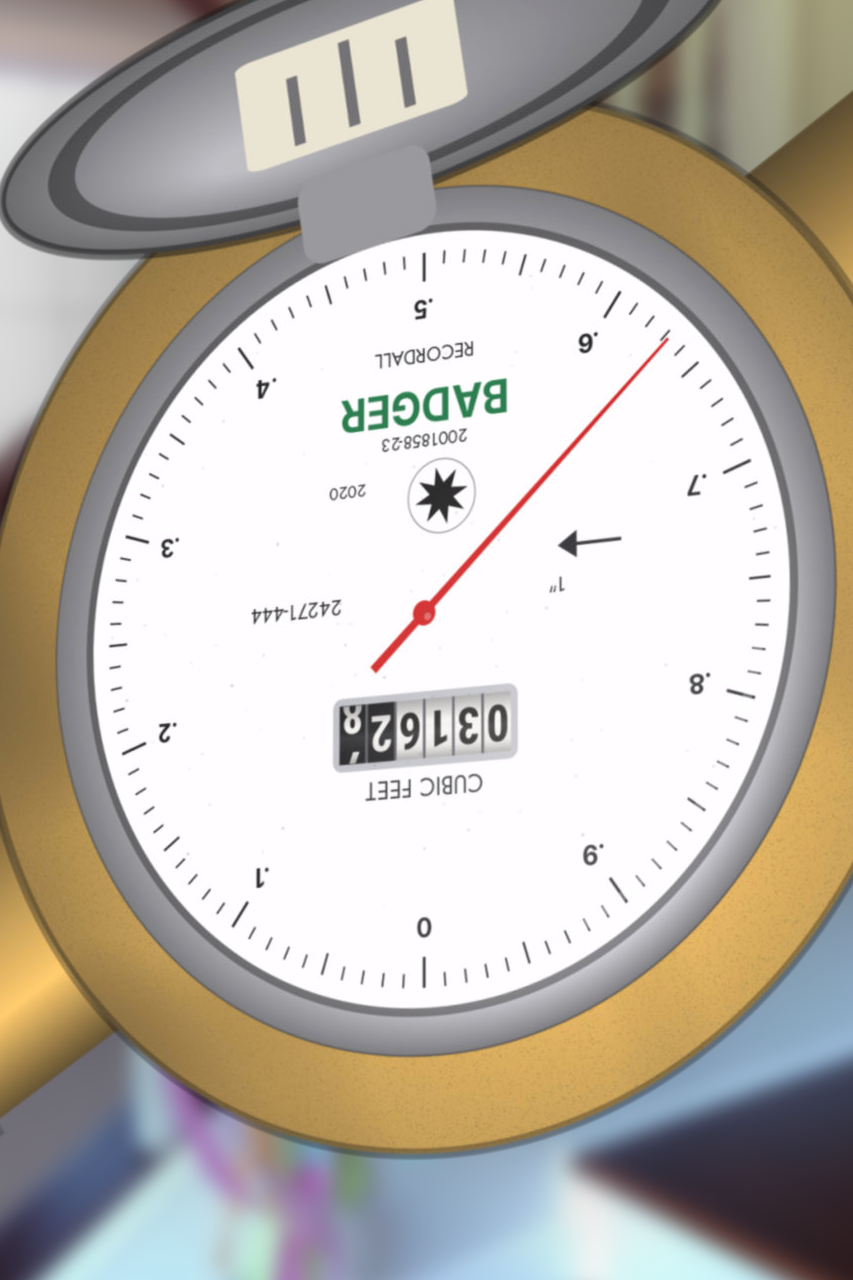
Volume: 31627.63 ft³
